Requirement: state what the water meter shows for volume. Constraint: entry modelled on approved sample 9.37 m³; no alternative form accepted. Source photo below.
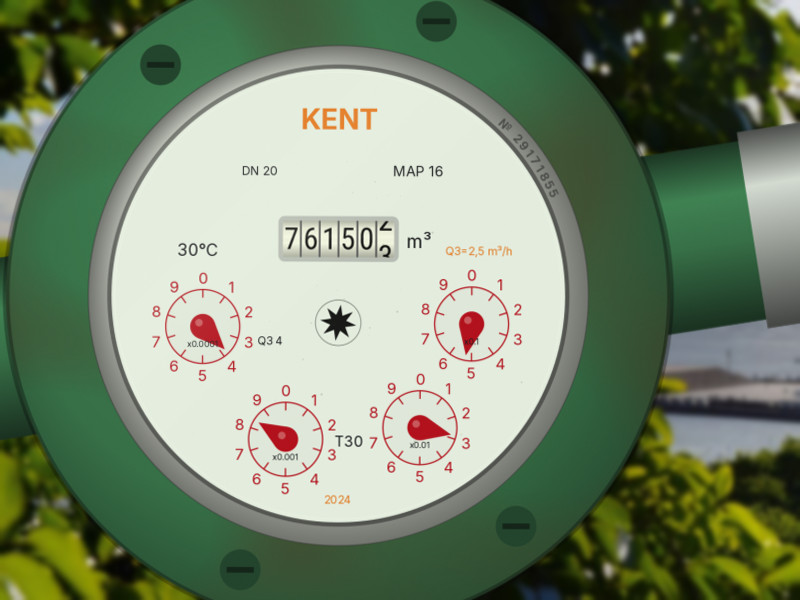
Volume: 761502.5283 m³
